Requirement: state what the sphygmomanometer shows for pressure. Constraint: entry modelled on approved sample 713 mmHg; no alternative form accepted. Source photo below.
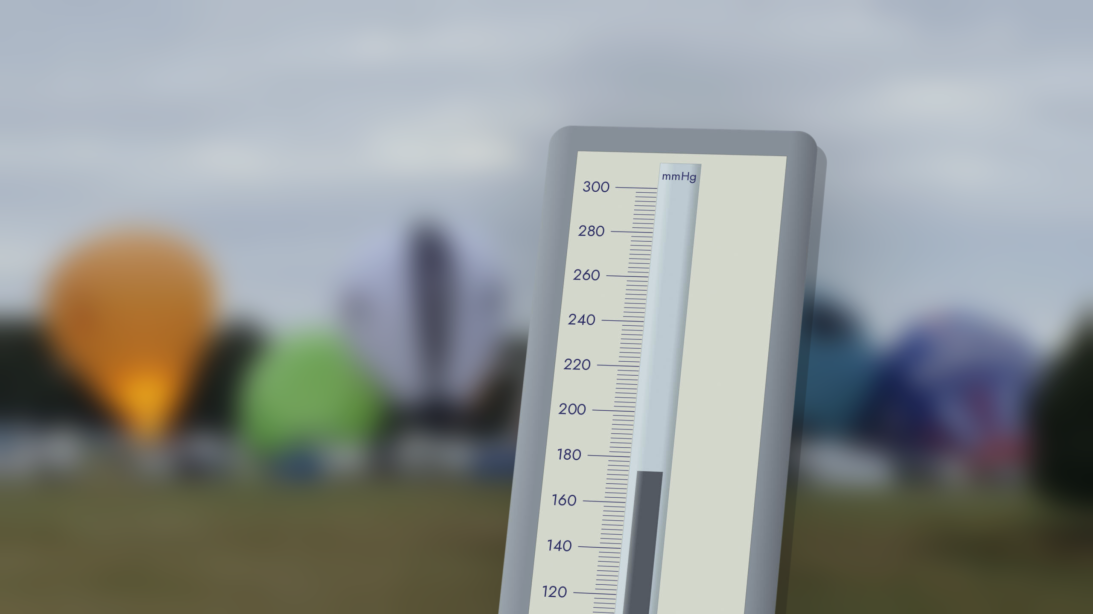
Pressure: 174 mmHg
